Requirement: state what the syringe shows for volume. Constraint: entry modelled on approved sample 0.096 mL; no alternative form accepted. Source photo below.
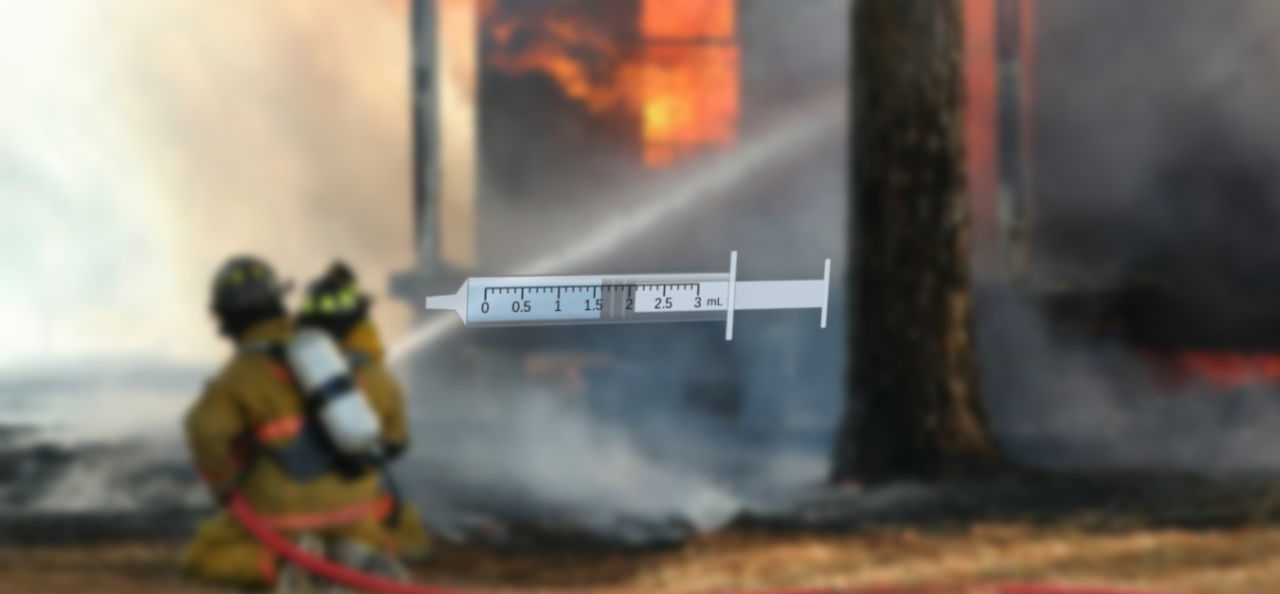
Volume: 1.6 mL
